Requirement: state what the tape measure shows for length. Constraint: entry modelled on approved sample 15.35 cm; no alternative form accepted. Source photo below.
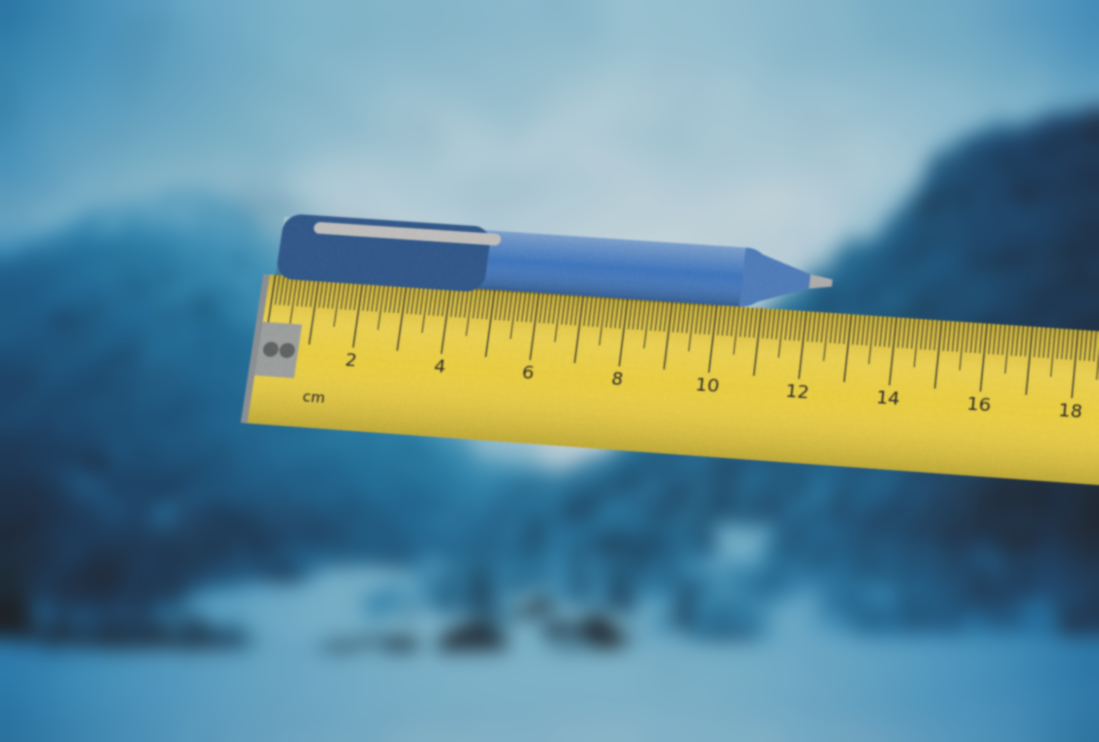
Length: 12.5 cm
